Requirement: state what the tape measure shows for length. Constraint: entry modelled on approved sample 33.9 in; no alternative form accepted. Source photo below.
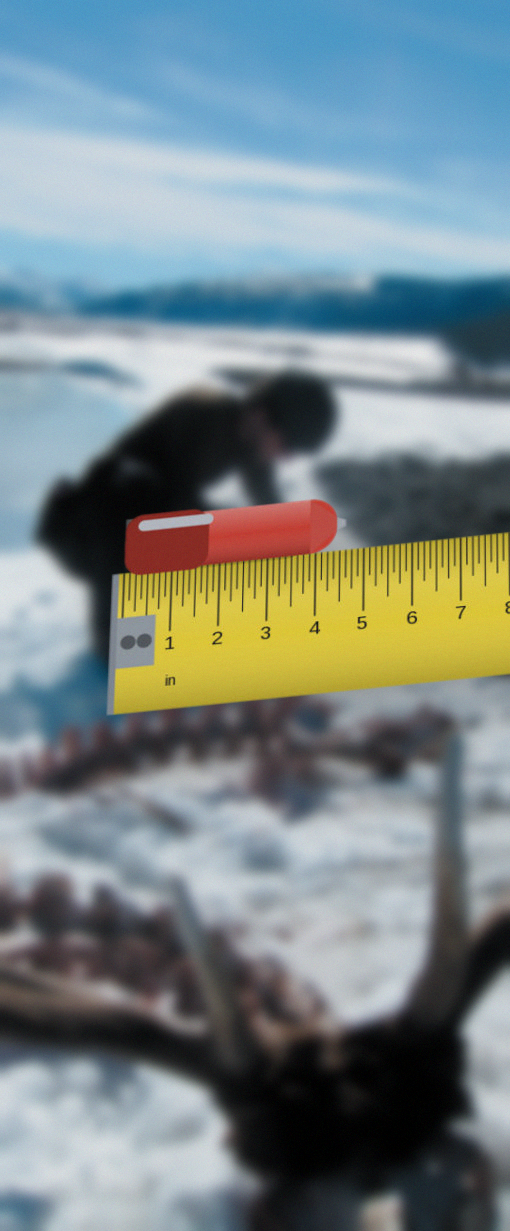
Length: 4.625 in
